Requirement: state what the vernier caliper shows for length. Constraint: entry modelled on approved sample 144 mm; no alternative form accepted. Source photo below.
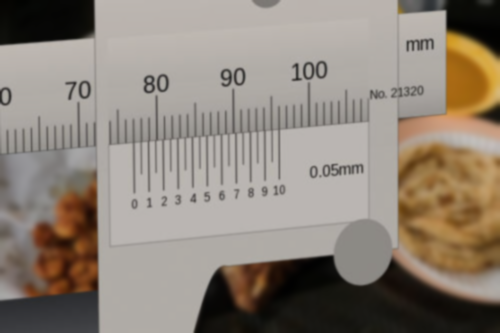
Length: 77.0 mm
